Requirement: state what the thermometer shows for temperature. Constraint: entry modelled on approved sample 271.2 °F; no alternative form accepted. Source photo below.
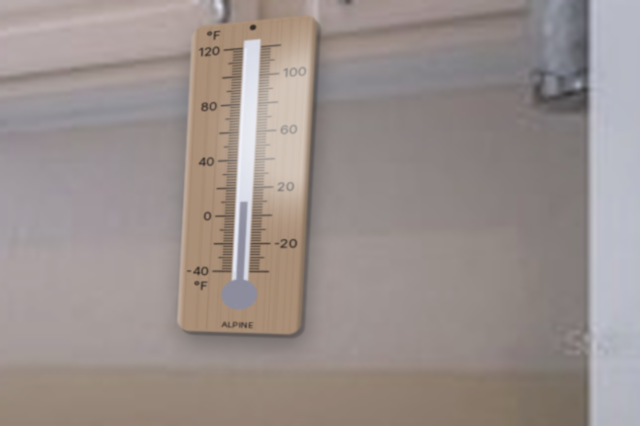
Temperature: 10 °F
